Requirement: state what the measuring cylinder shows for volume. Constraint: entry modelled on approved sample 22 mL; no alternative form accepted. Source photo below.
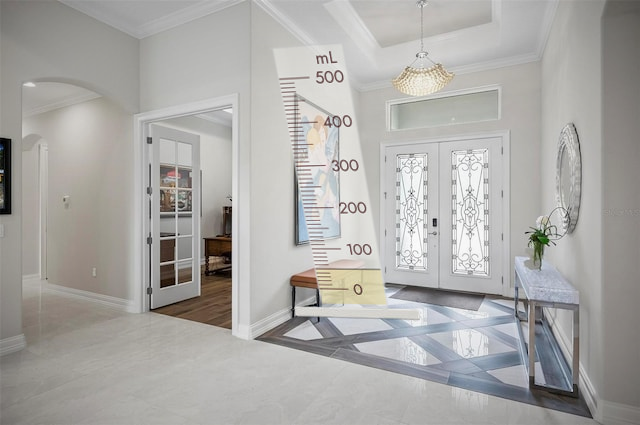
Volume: 50 mL
